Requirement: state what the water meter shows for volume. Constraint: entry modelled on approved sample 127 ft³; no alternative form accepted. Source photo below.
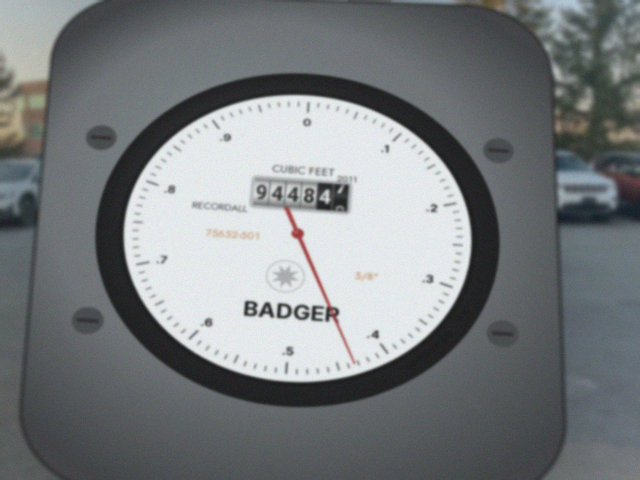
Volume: 944847.43 ft³
